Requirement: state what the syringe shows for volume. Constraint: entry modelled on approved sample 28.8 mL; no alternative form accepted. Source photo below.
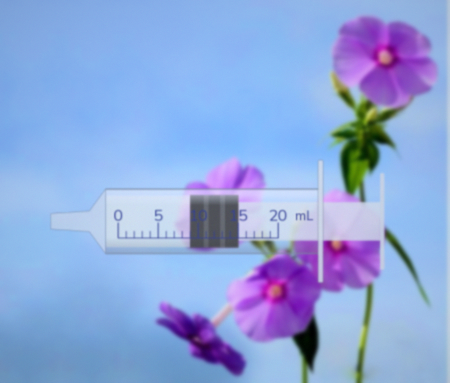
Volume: 9 mL
